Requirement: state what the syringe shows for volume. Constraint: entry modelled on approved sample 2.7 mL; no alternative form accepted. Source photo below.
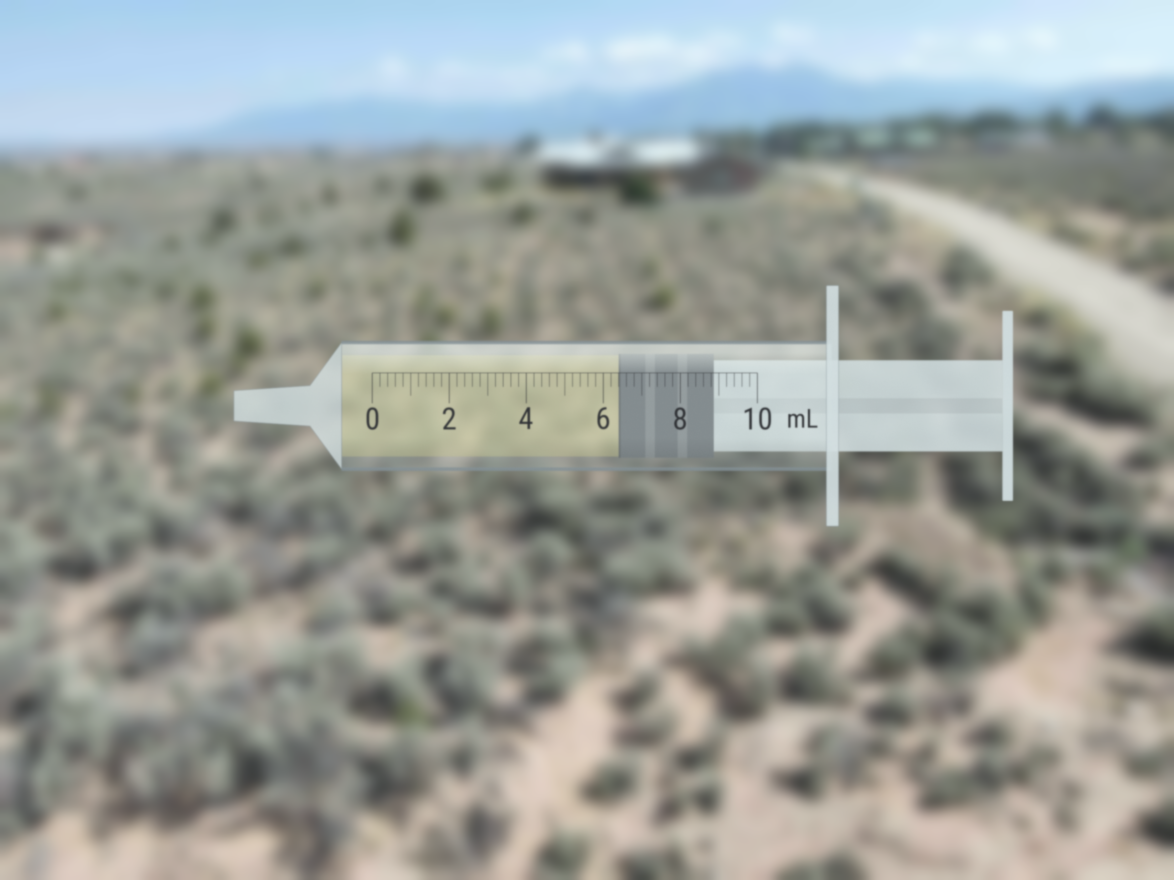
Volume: 6.4 mL
